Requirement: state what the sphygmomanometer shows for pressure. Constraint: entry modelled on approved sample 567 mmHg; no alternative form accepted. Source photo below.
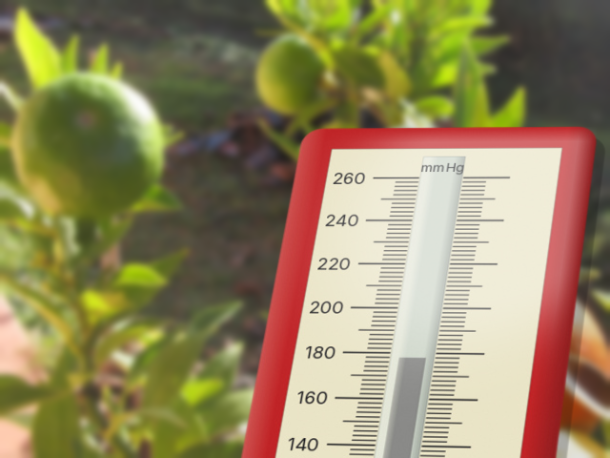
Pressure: 178 mmHg
